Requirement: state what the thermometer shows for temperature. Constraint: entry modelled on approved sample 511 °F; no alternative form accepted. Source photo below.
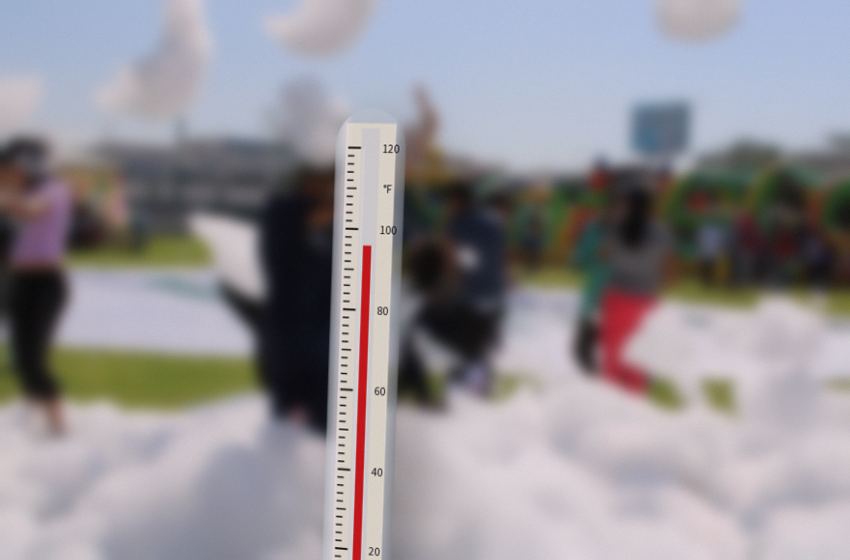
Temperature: 96 °F
